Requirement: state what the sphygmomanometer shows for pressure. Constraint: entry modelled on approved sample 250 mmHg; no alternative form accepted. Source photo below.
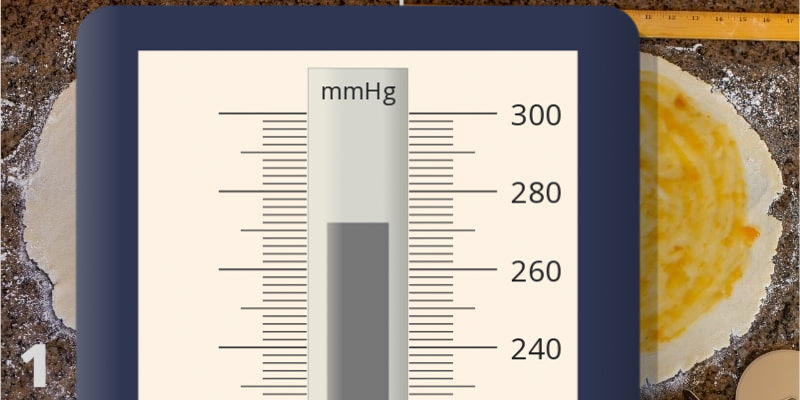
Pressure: 272 mmHg
